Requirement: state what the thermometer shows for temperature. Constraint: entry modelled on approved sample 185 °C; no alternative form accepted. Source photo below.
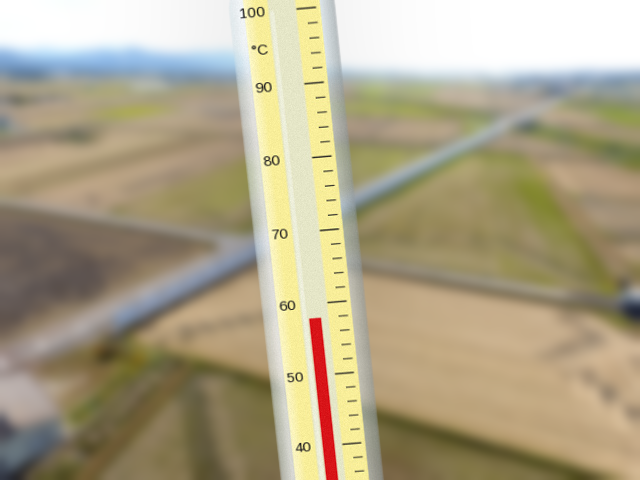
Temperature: 58 °C
